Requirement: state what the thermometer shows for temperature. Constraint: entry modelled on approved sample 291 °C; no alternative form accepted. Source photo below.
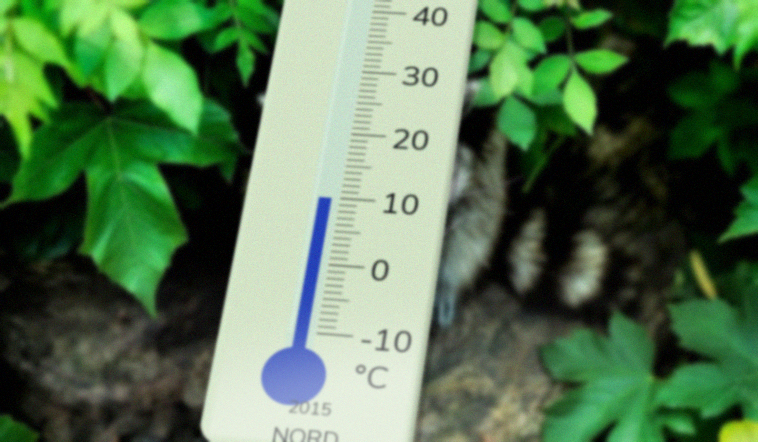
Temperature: 10 °C
